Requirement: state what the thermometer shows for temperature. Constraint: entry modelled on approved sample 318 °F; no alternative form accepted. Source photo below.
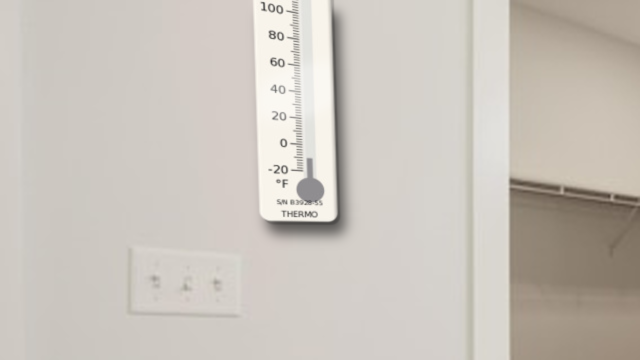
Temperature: -10 °F
